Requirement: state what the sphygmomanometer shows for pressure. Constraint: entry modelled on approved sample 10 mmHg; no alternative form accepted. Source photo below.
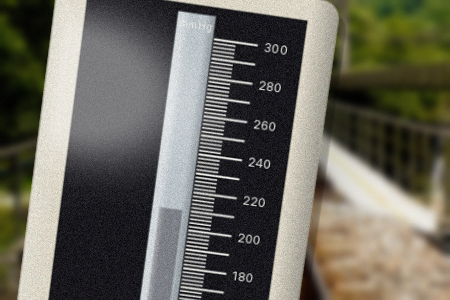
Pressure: 210 mmHg
